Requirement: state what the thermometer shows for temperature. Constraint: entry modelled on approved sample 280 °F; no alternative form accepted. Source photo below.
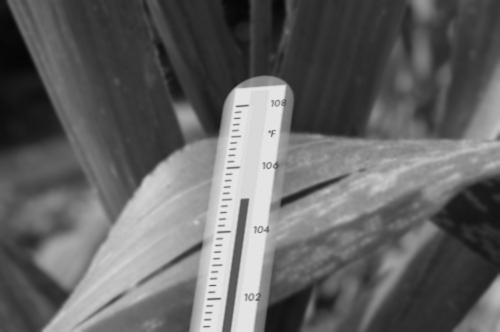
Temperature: 105 °F
